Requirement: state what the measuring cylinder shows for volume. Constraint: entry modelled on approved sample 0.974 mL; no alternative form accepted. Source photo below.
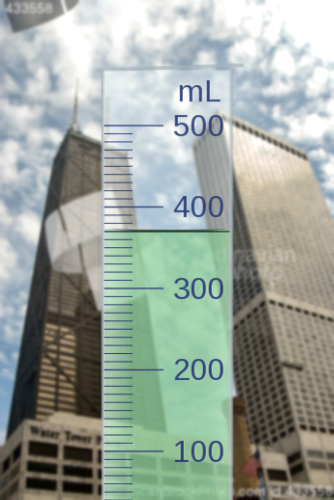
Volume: 370 mL
